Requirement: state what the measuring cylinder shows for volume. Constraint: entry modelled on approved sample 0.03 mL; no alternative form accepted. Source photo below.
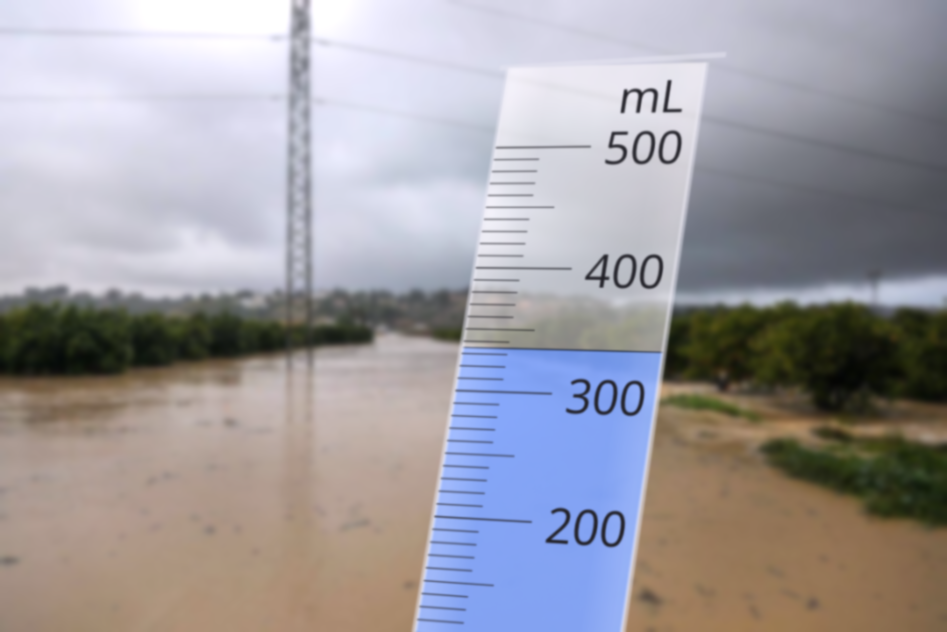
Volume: 335 mL
